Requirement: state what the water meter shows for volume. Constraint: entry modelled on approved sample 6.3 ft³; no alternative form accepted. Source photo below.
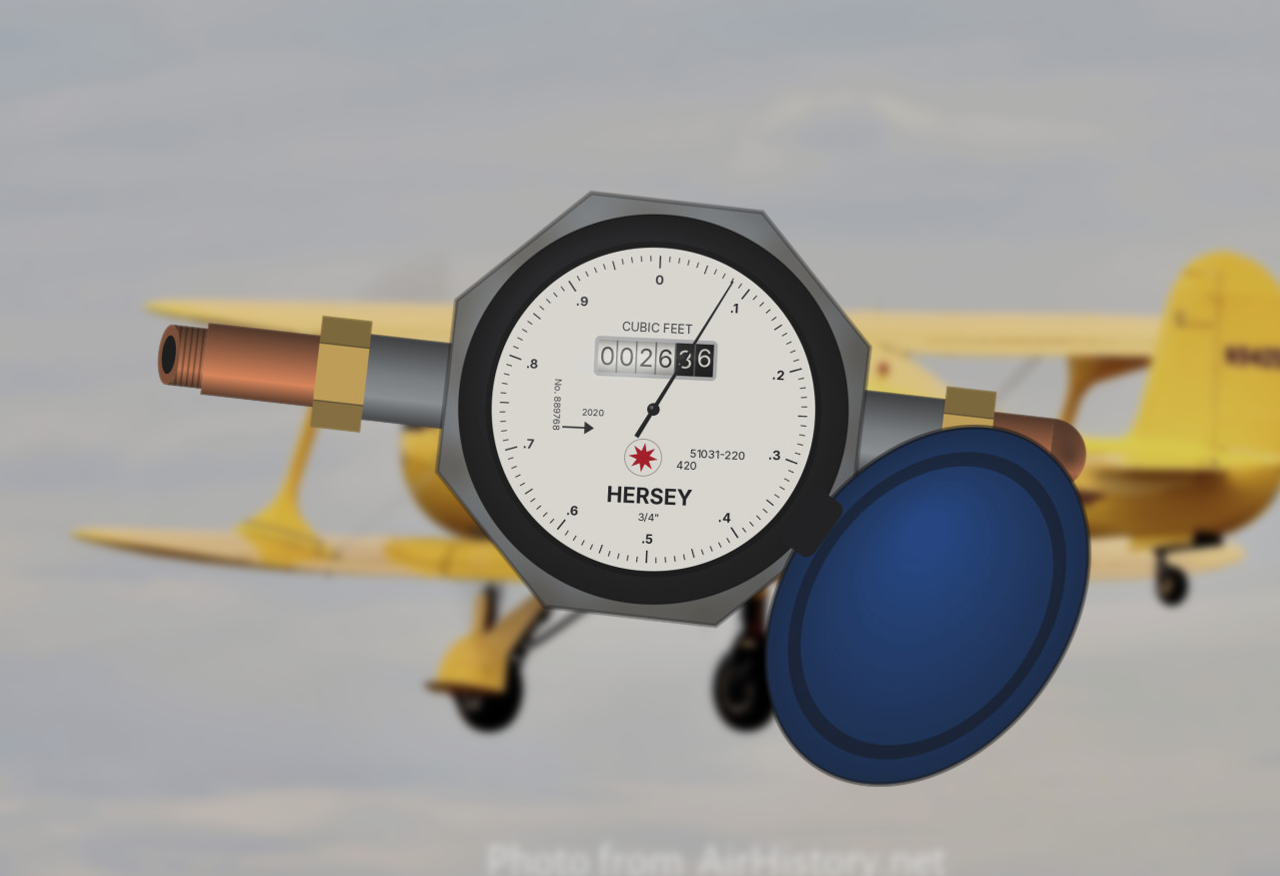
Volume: 2636.08 ft³
